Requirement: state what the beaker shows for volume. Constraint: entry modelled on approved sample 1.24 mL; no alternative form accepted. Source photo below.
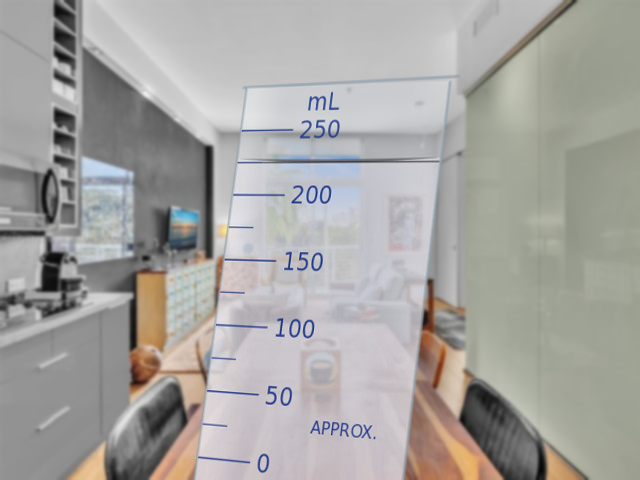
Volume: 225 mL
